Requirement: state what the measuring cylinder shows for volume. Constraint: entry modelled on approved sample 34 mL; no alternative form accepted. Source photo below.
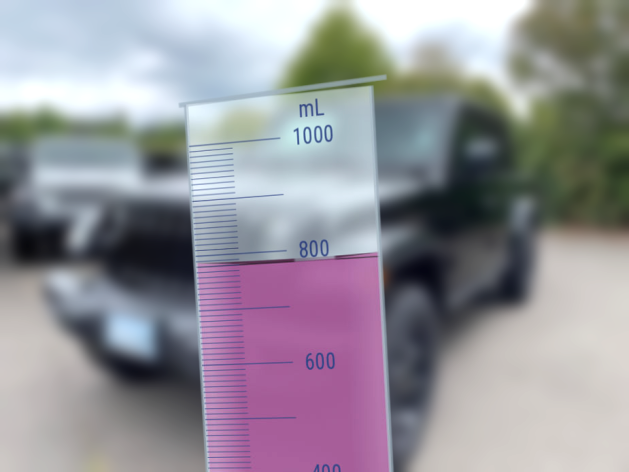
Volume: 780 mL
